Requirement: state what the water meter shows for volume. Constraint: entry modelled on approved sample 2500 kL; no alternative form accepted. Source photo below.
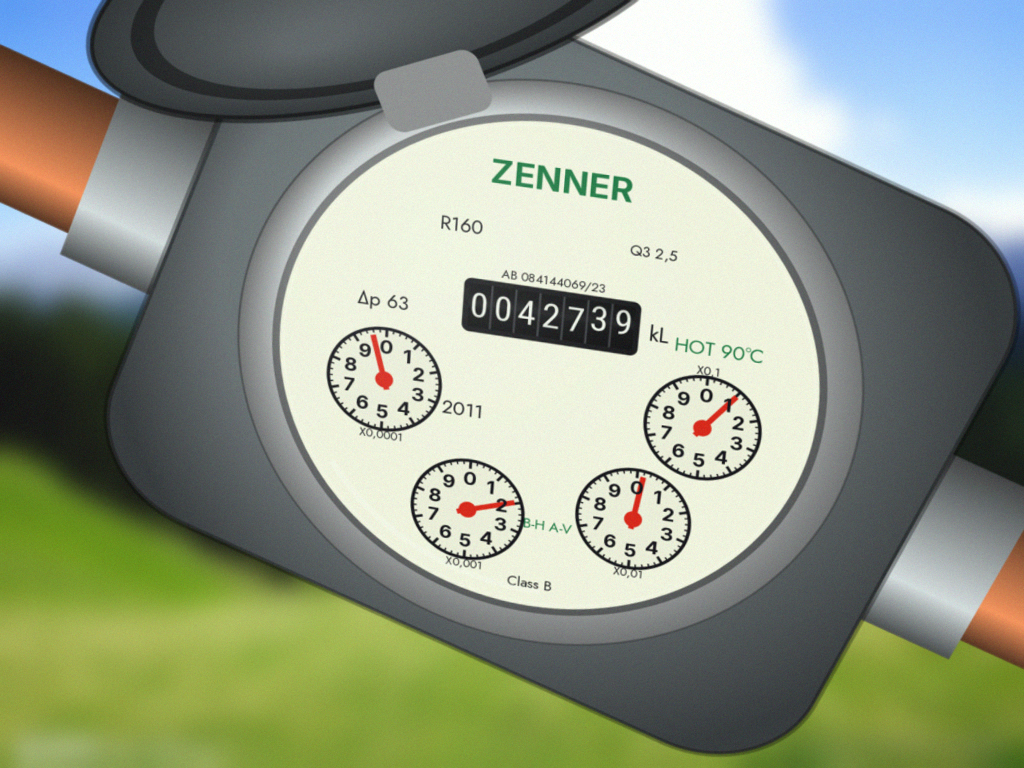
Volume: 42739.1019 kL
